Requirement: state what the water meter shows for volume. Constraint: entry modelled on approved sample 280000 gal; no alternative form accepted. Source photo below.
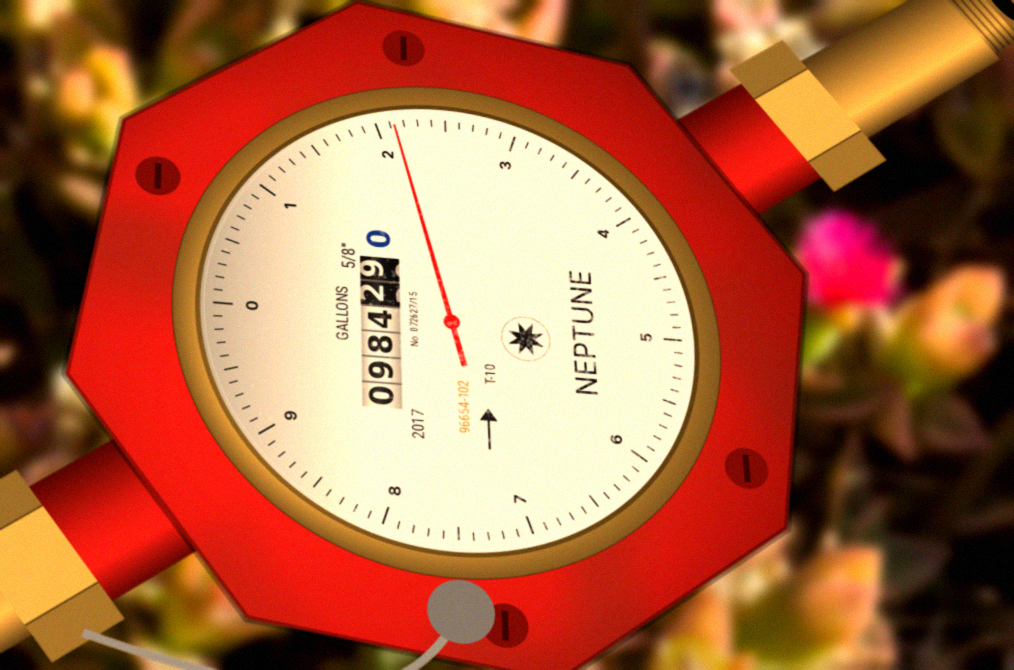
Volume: 984292.1 gal
